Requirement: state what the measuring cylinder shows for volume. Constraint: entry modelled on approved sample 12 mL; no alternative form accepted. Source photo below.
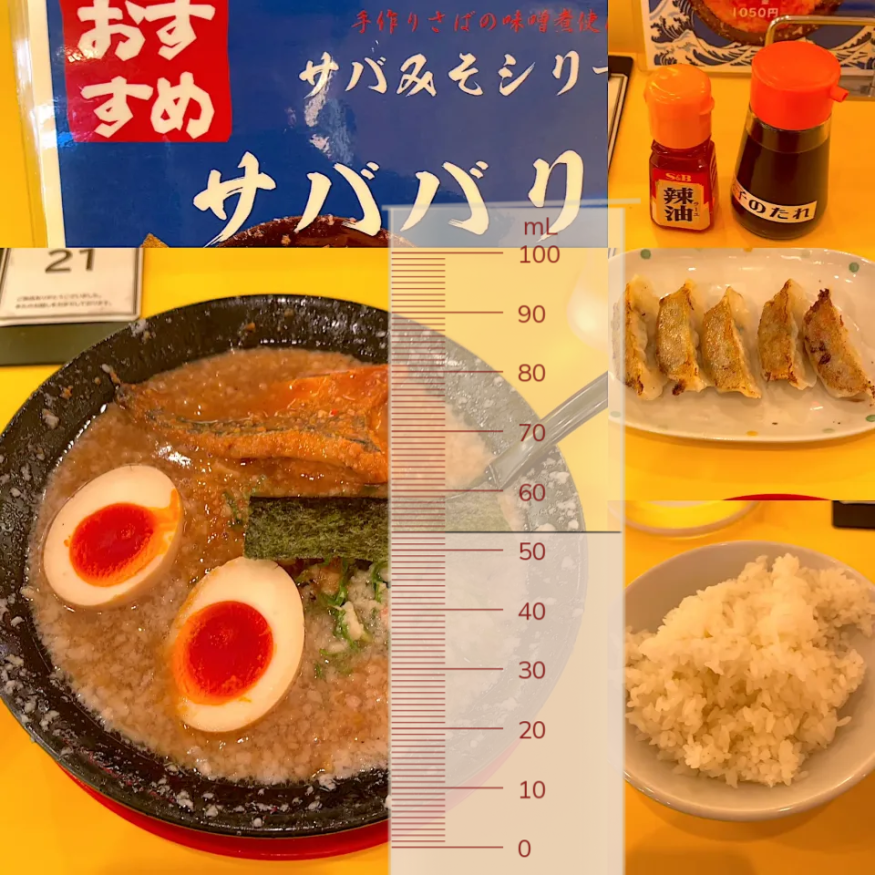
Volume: 53 mL
